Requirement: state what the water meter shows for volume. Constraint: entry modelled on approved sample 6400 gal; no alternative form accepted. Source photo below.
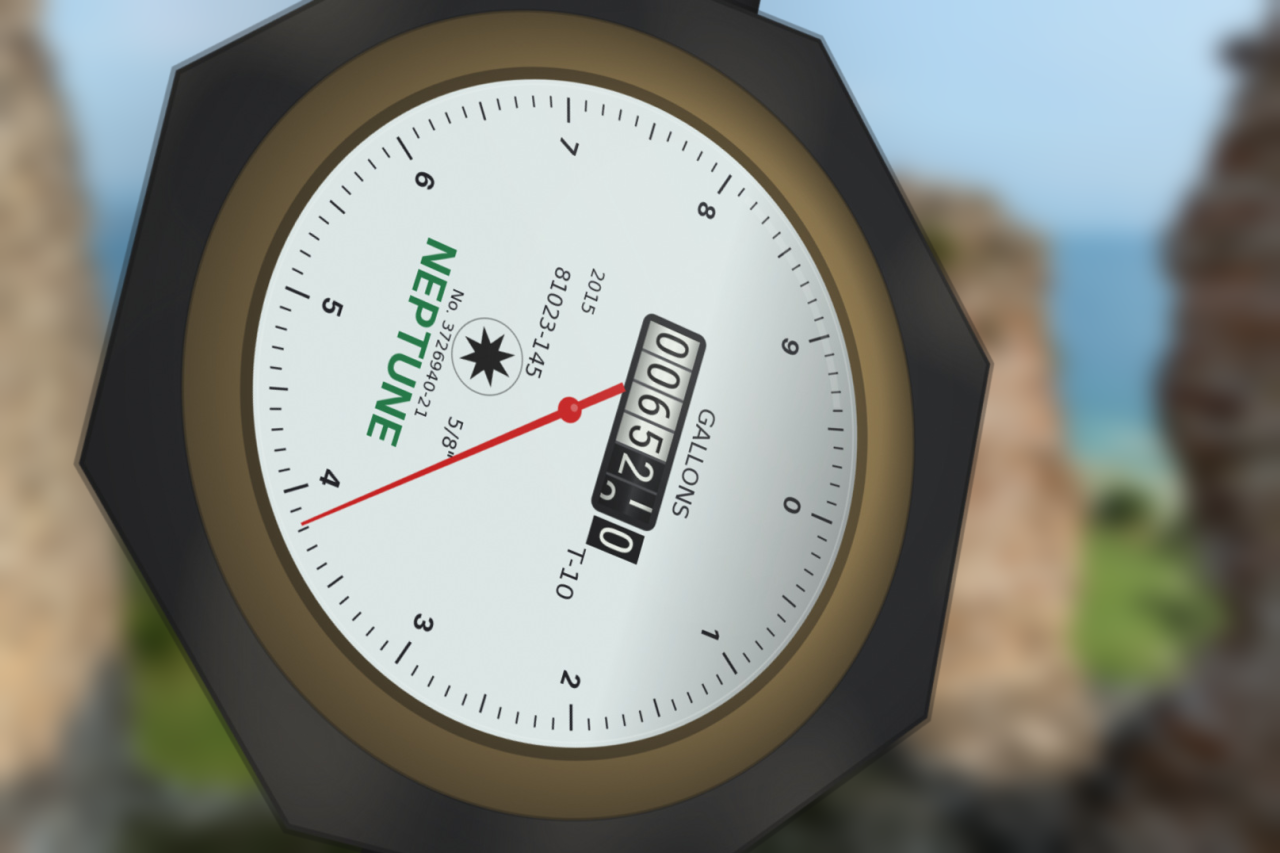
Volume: 65213.8 gal
